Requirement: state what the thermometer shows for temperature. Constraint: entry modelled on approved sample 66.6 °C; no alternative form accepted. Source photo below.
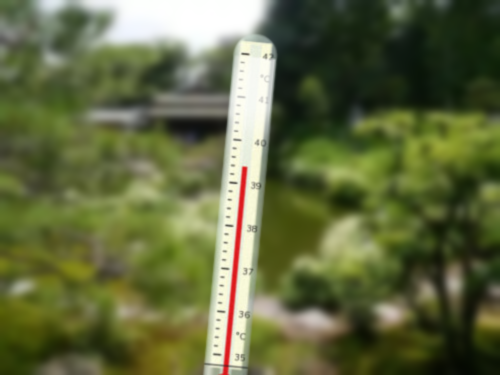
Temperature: 39.4 °C
